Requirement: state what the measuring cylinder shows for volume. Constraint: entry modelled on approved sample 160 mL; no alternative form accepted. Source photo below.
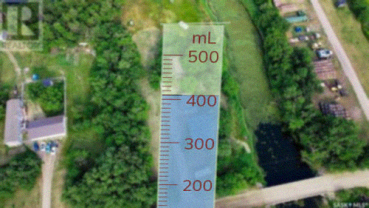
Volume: 410 mL
